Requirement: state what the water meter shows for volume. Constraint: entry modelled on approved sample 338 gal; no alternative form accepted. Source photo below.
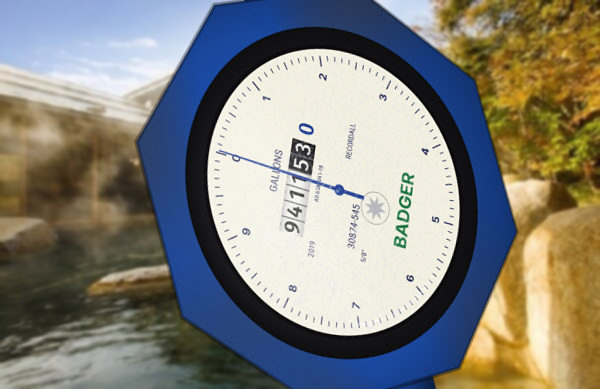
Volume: 9411530.0 gal
